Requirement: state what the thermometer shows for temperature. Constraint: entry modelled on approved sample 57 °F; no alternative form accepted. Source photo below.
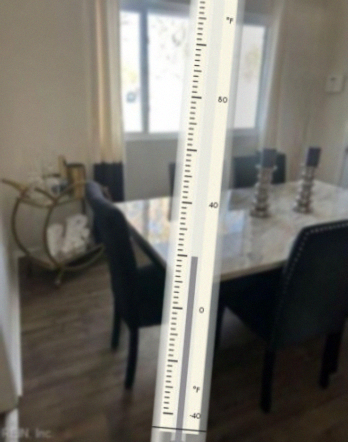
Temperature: 20 °F
